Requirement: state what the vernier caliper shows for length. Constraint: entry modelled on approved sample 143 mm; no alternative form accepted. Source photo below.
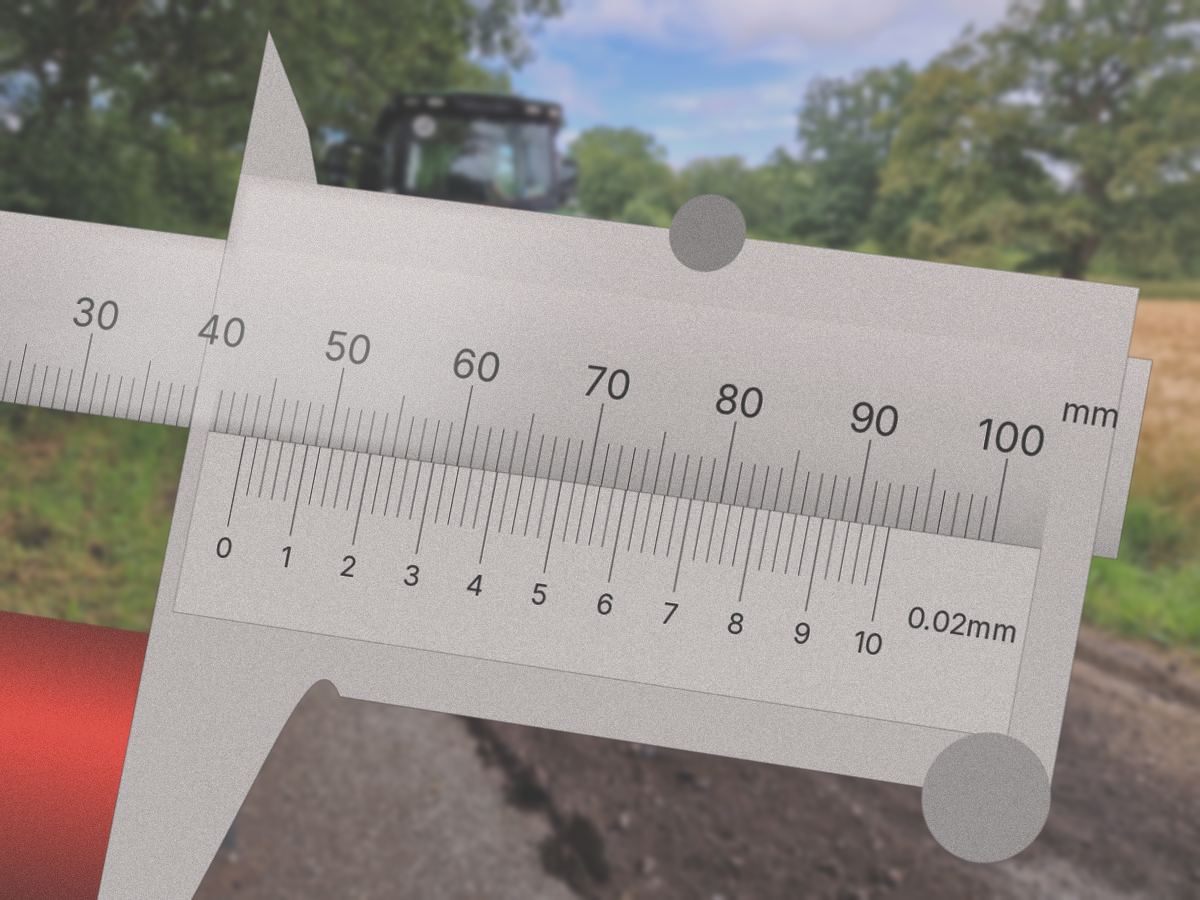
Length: 43.5 mm
